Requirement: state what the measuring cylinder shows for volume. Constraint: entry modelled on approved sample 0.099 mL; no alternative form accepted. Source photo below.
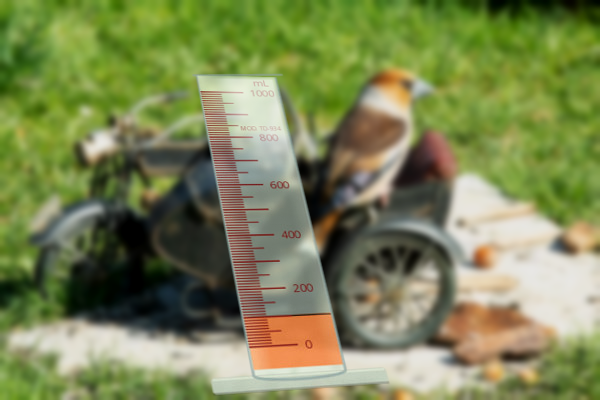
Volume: 100 mL
